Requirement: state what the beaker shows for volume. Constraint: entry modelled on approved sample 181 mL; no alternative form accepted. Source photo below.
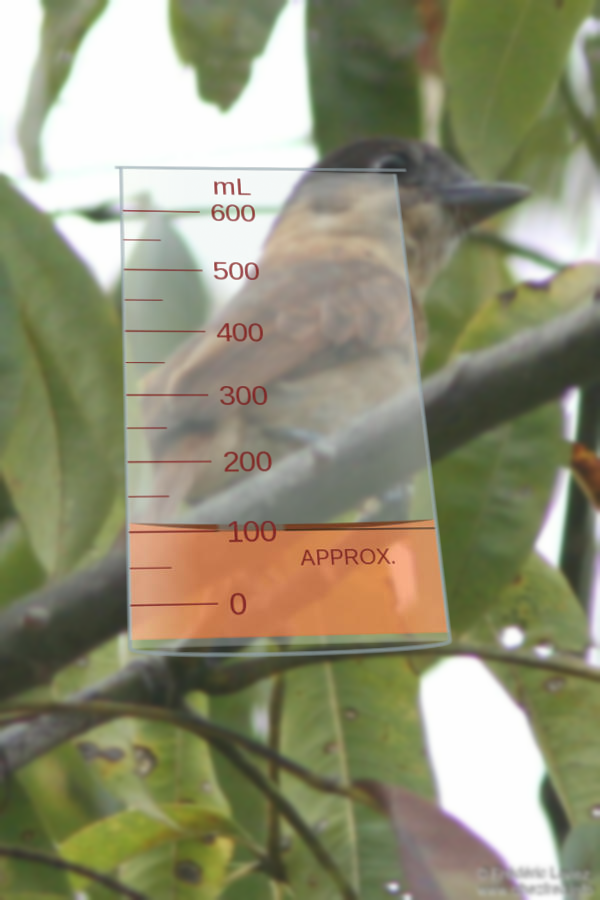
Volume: 100 mL
